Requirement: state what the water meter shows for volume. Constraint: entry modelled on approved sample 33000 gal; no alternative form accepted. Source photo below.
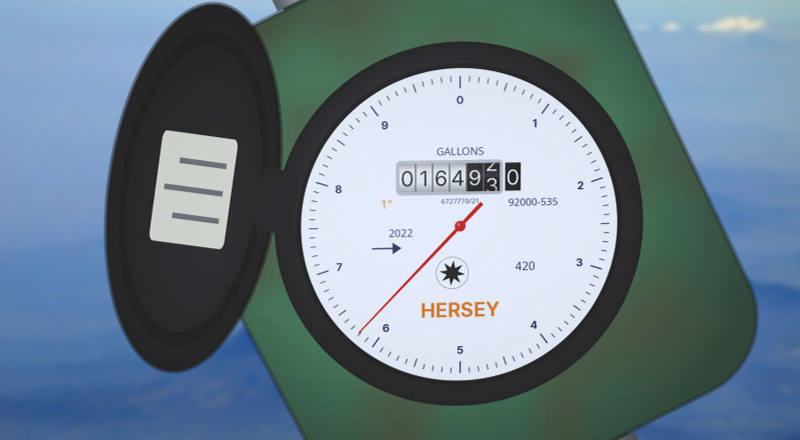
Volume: 164926.2 gal
